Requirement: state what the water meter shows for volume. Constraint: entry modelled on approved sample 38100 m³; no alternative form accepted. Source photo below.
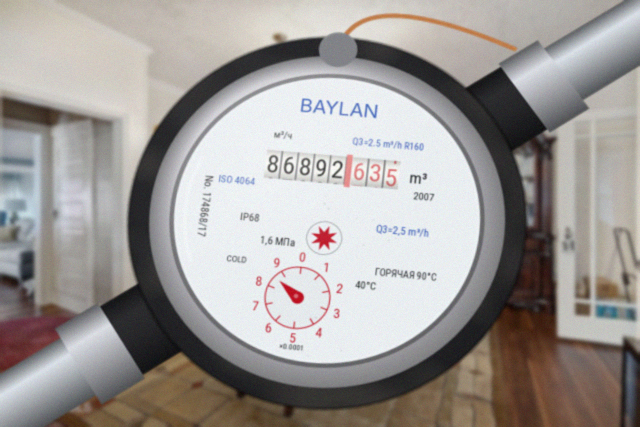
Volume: 86892.6348 m³
